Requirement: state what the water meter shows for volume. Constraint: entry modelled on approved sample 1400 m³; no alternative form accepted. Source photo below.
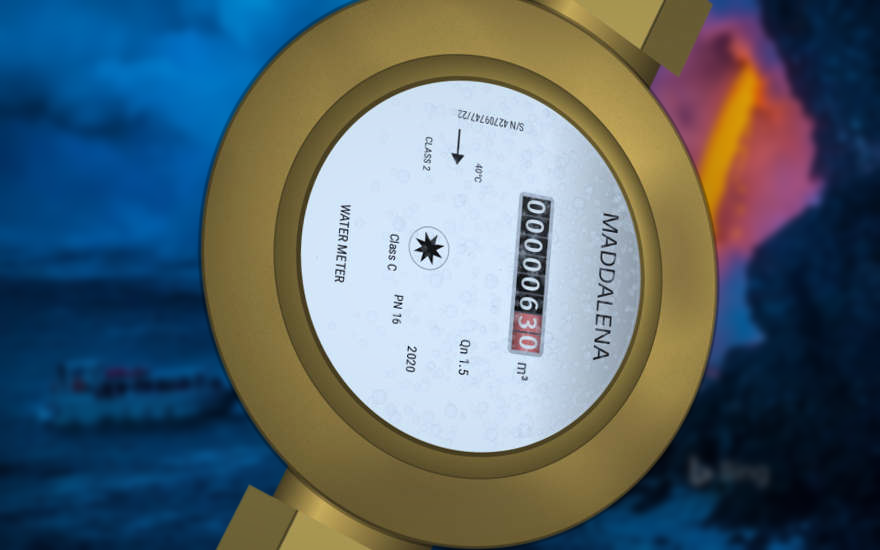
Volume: 6.30 m³
